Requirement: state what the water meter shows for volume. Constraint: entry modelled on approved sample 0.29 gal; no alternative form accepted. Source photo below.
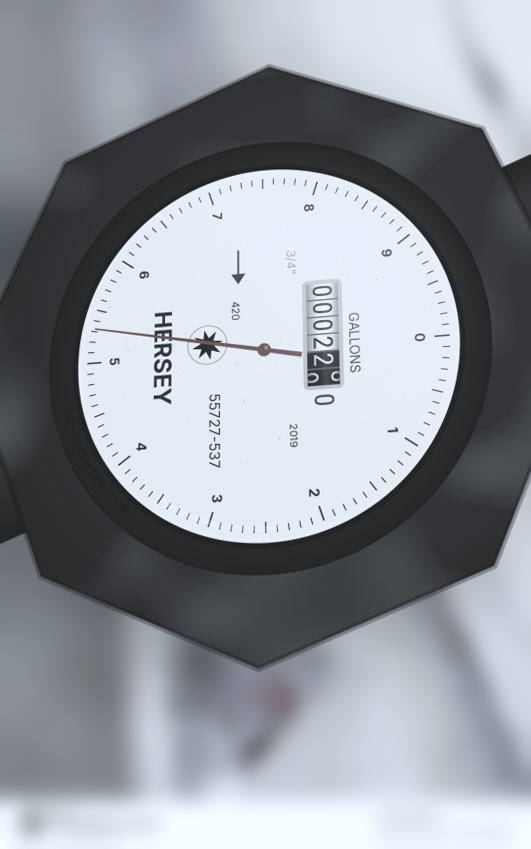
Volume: 2285.3 gal
